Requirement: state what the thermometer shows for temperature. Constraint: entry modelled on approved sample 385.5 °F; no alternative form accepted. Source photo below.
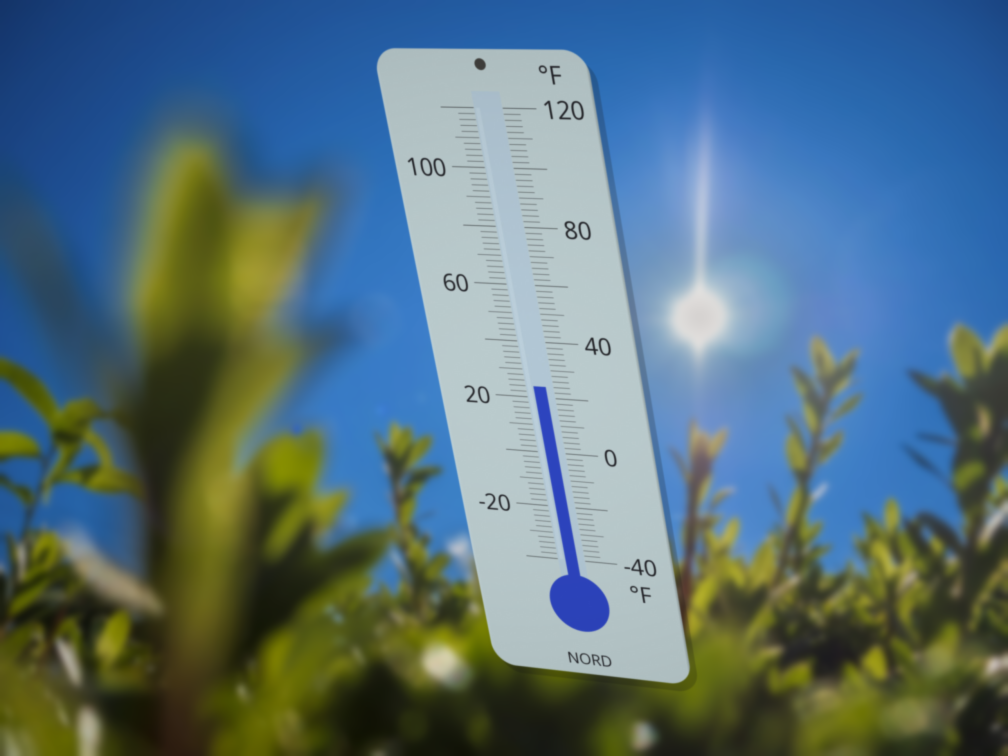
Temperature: 24 °F
